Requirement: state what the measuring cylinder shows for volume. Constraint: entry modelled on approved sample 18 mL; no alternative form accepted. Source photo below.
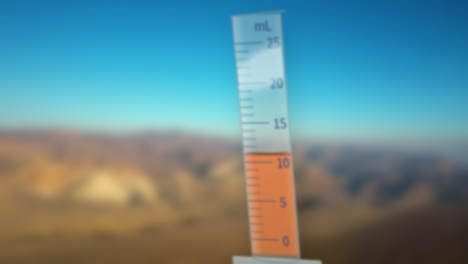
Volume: 11 mL
